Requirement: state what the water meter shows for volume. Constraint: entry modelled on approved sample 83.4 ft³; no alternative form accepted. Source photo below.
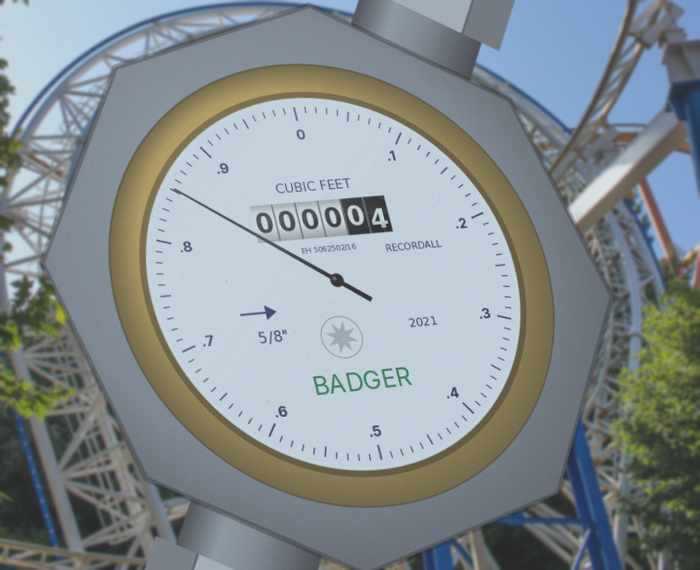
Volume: 3.85 ft³
